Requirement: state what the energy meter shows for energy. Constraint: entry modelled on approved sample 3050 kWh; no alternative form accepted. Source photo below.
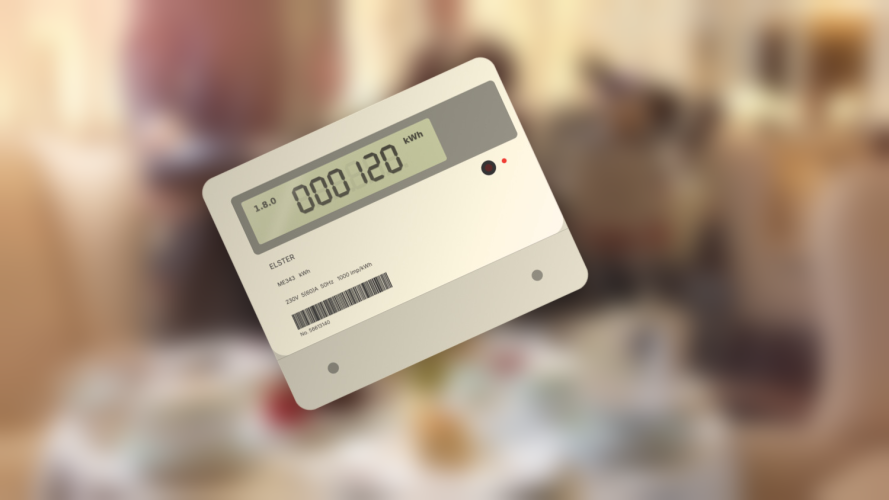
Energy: 120 kWh
